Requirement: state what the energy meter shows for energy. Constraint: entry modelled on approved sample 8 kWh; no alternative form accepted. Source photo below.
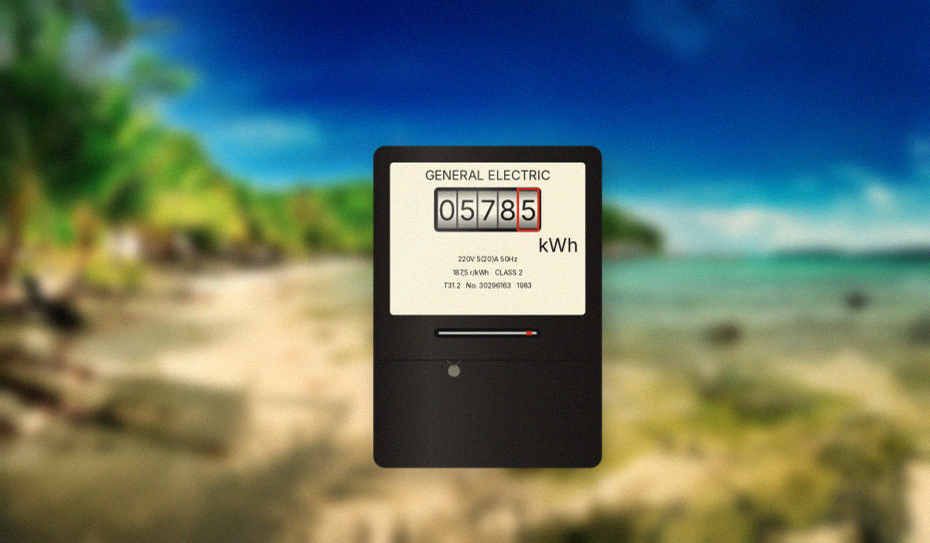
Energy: 578.5 kWh
